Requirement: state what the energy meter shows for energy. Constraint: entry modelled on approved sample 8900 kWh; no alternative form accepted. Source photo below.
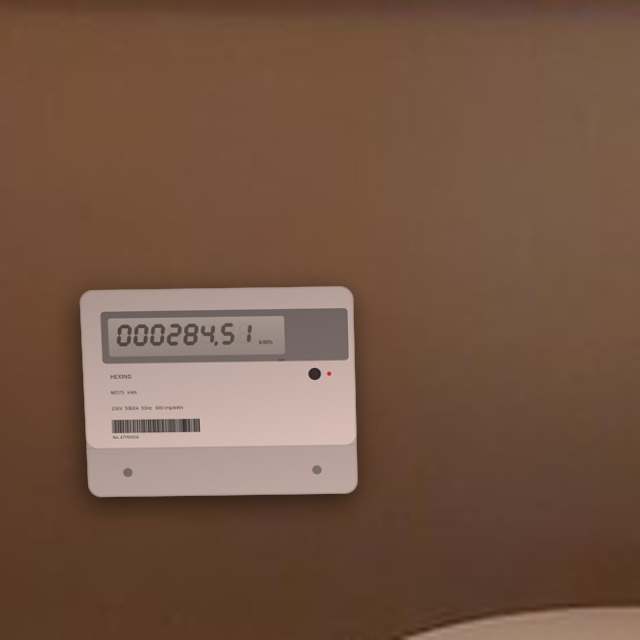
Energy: 284.51 kWh
